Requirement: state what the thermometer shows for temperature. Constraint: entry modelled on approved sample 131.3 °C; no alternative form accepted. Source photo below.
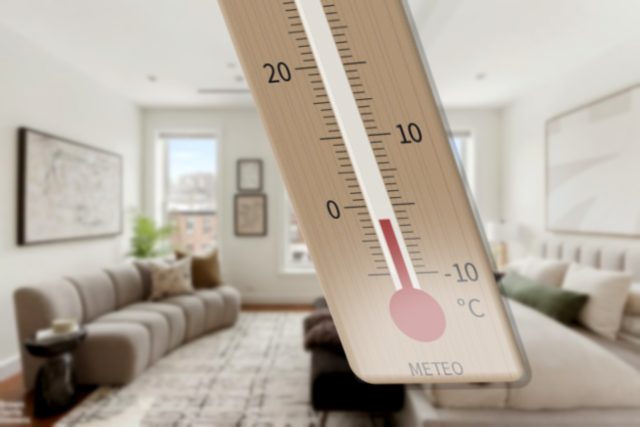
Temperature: -2 °C
